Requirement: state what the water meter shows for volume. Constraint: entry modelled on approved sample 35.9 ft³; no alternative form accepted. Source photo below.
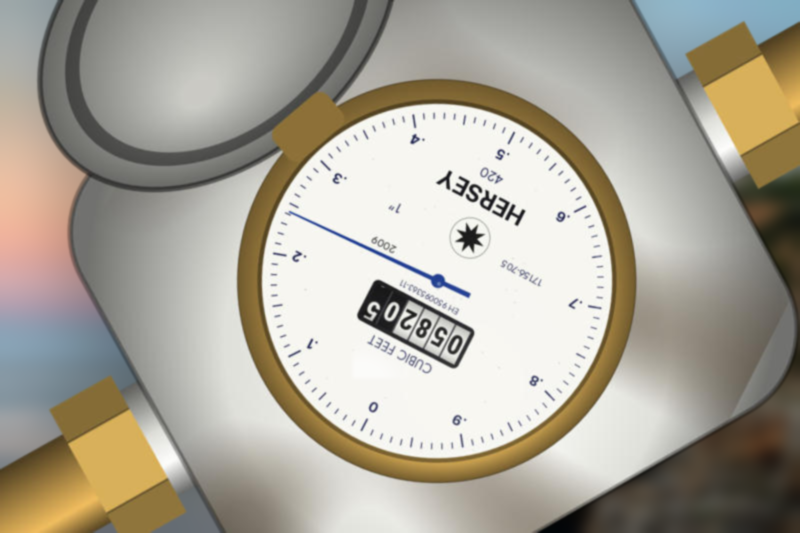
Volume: 58205.24 ft³
